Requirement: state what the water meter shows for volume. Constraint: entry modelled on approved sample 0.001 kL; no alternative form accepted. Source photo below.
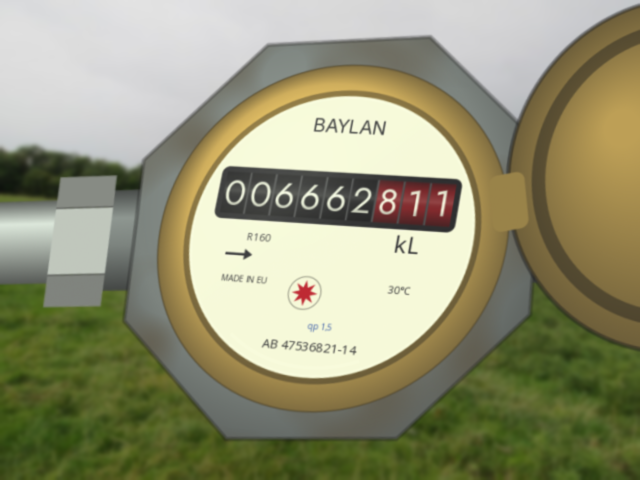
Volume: 6662.811 kL
